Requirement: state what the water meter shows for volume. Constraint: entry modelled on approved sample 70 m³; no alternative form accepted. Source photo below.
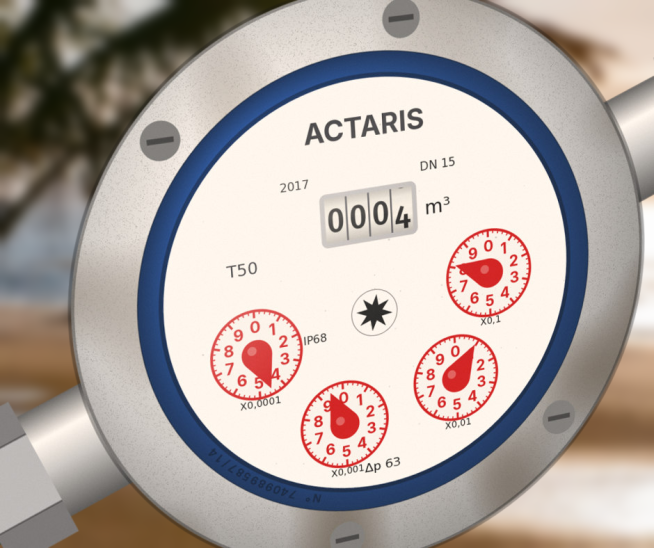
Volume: 3.8094 m³
